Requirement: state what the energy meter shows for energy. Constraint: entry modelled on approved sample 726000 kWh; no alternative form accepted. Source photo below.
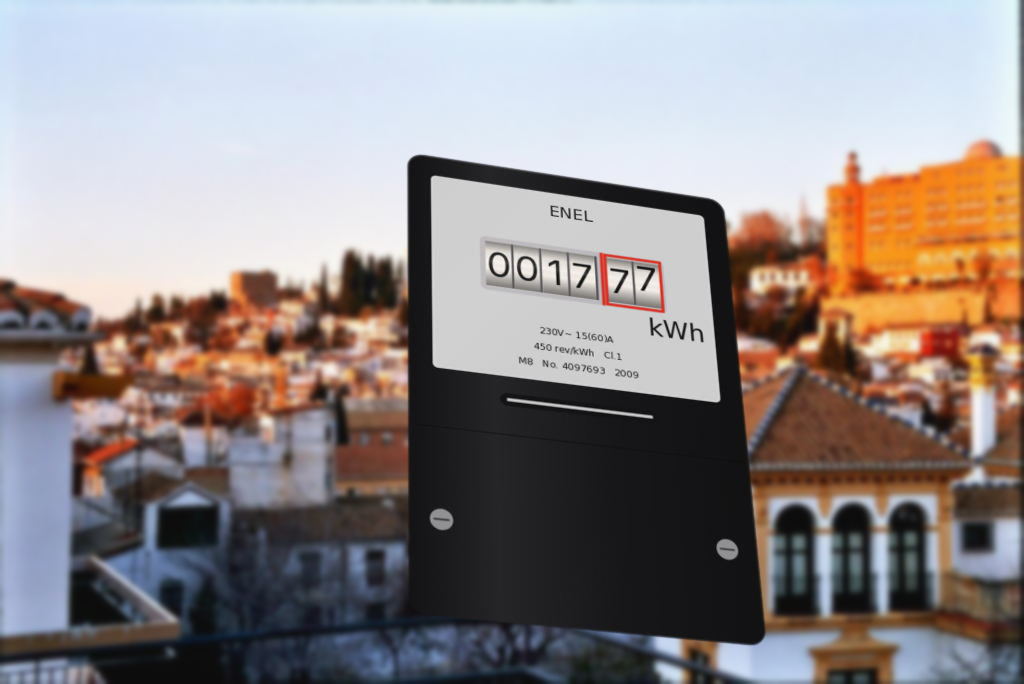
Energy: 17.77 kWh
